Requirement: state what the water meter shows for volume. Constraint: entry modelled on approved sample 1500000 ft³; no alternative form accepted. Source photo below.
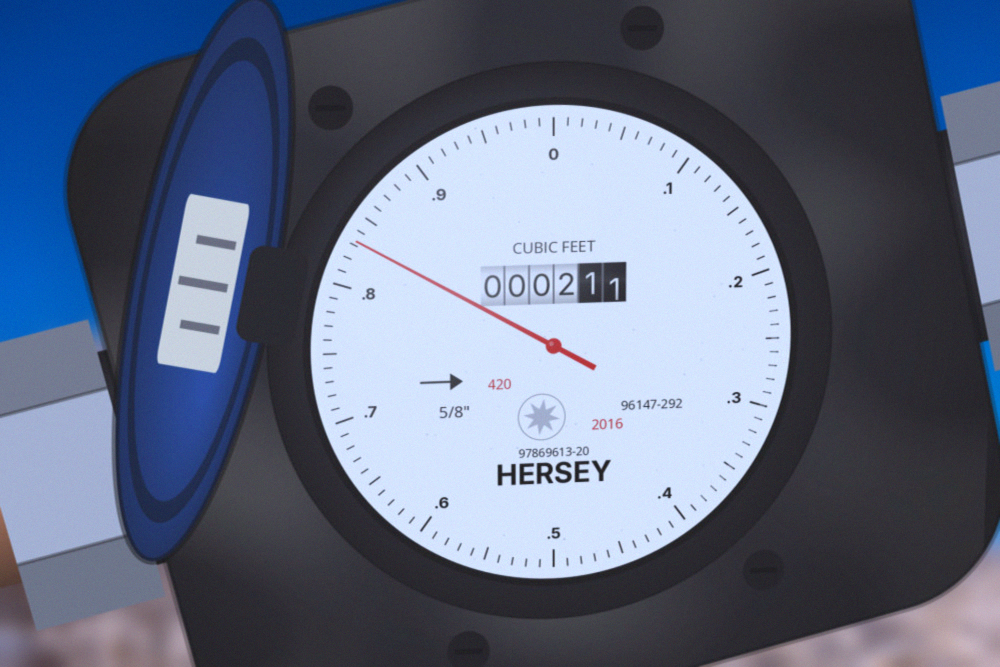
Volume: 210.83 ft³
